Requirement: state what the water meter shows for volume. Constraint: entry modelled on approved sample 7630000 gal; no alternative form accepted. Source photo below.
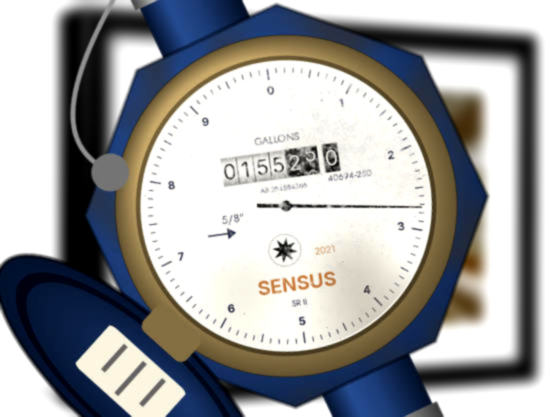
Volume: 155252.7 gal
